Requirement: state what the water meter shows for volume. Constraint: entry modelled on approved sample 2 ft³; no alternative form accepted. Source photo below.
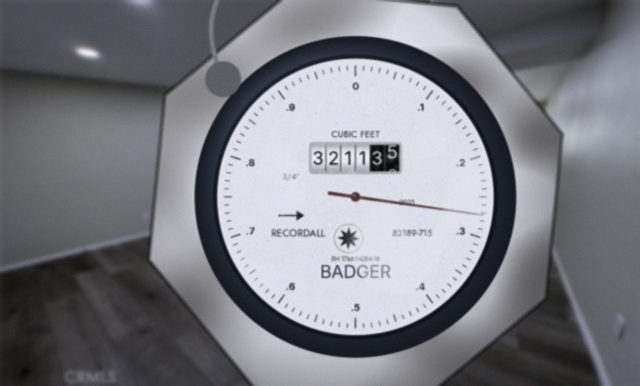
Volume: 321135.27 ft³
